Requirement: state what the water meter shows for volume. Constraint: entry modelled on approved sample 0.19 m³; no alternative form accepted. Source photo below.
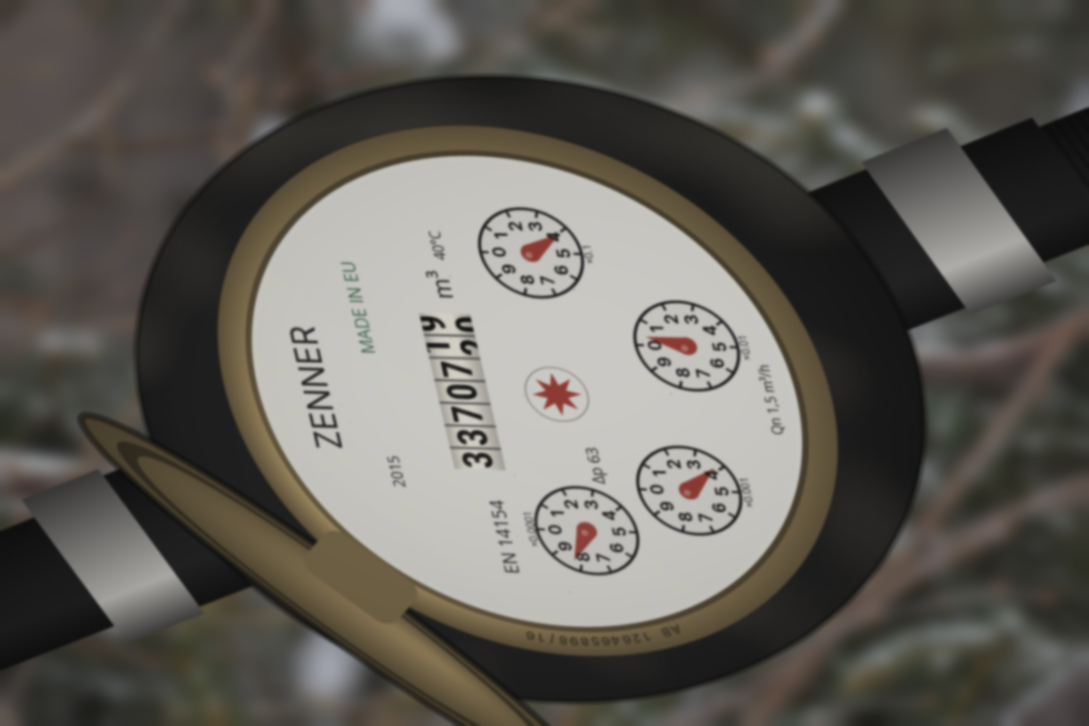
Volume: 3370719.4038 m³
